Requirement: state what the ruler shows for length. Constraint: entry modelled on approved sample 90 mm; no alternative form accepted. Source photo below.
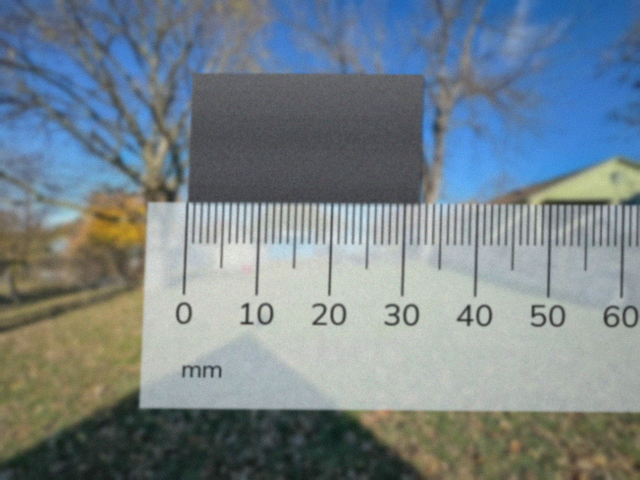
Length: 32 mm
